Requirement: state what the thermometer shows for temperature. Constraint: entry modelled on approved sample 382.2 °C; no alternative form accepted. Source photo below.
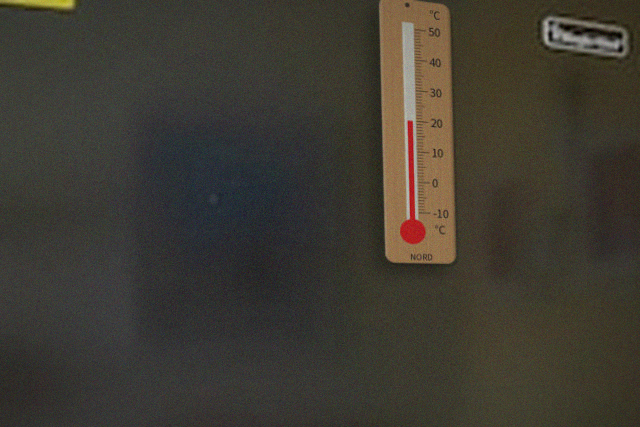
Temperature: 20 °C
